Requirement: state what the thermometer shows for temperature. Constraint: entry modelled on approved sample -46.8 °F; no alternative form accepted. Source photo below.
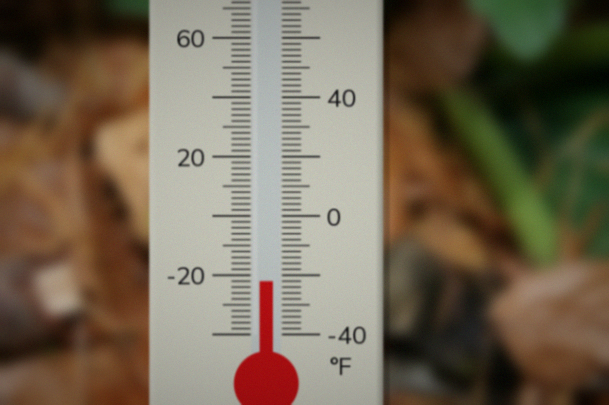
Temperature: -22 °F
